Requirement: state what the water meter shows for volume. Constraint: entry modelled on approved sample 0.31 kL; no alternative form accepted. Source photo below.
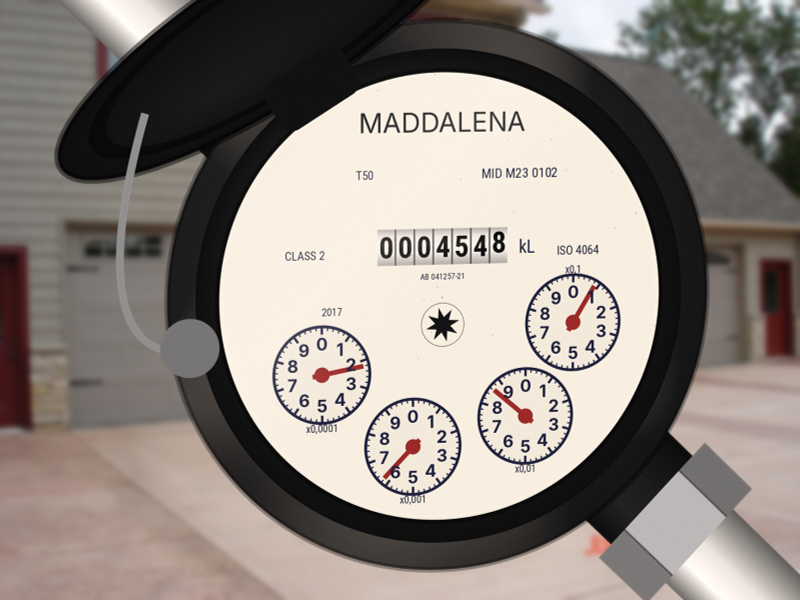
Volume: 4548.0862 kL
